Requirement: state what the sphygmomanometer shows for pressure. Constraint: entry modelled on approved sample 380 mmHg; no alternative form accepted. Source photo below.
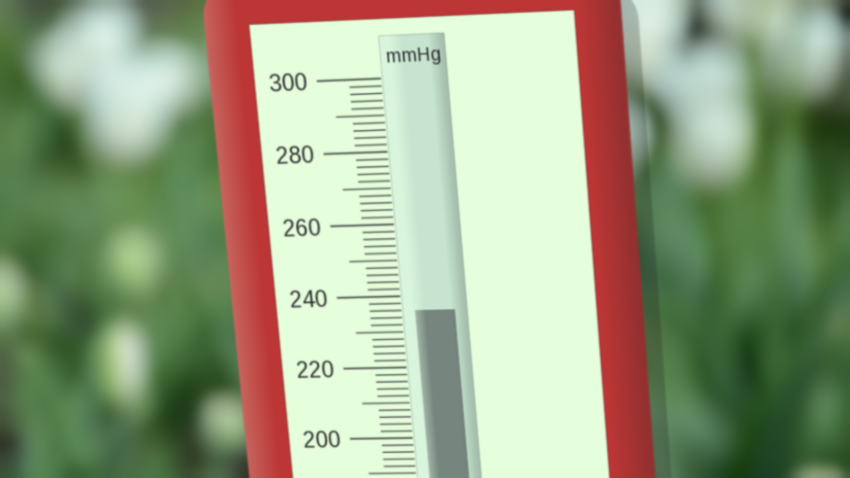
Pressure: 236 mmHg
